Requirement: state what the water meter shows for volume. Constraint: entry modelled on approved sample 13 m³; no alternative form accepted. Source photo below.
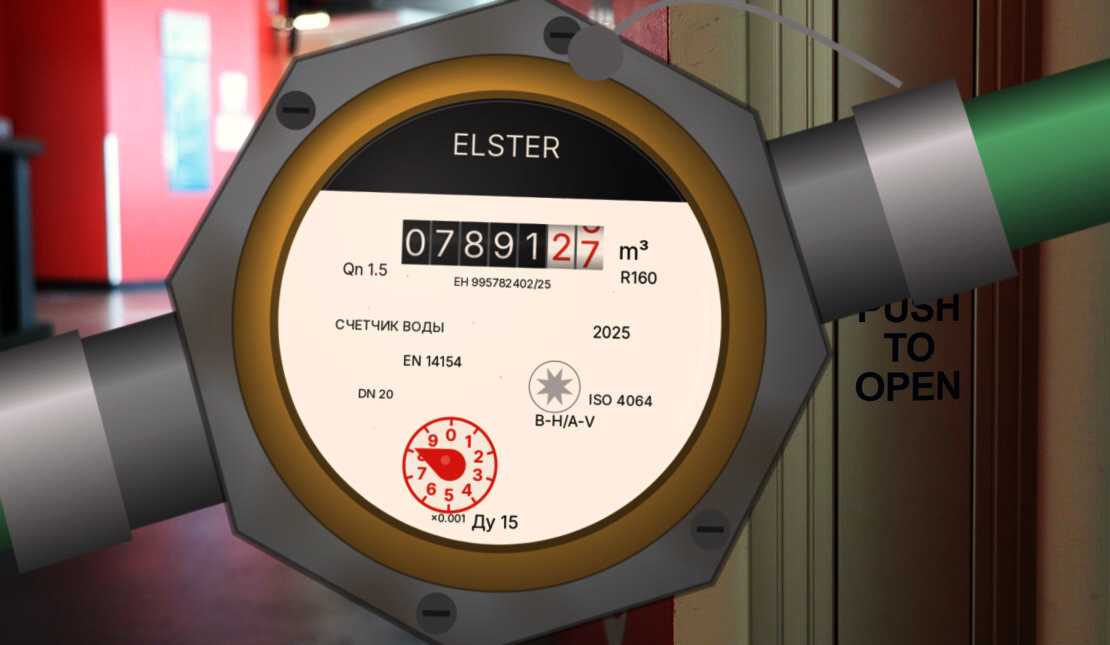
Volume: 7891.268 m³
